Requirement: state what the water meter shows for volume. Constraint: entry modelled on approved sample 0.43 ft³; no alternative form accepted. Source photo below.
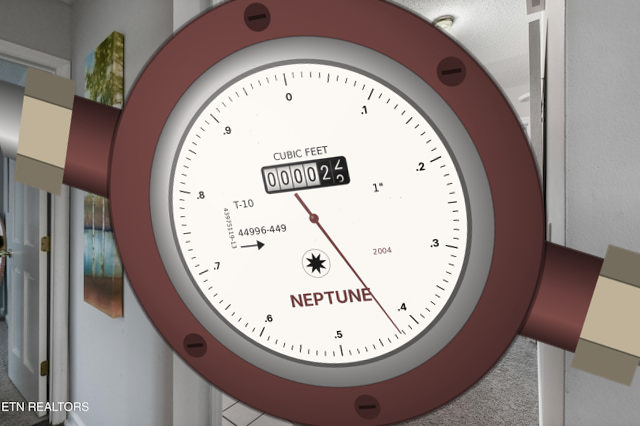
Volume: 22.42 ft³
